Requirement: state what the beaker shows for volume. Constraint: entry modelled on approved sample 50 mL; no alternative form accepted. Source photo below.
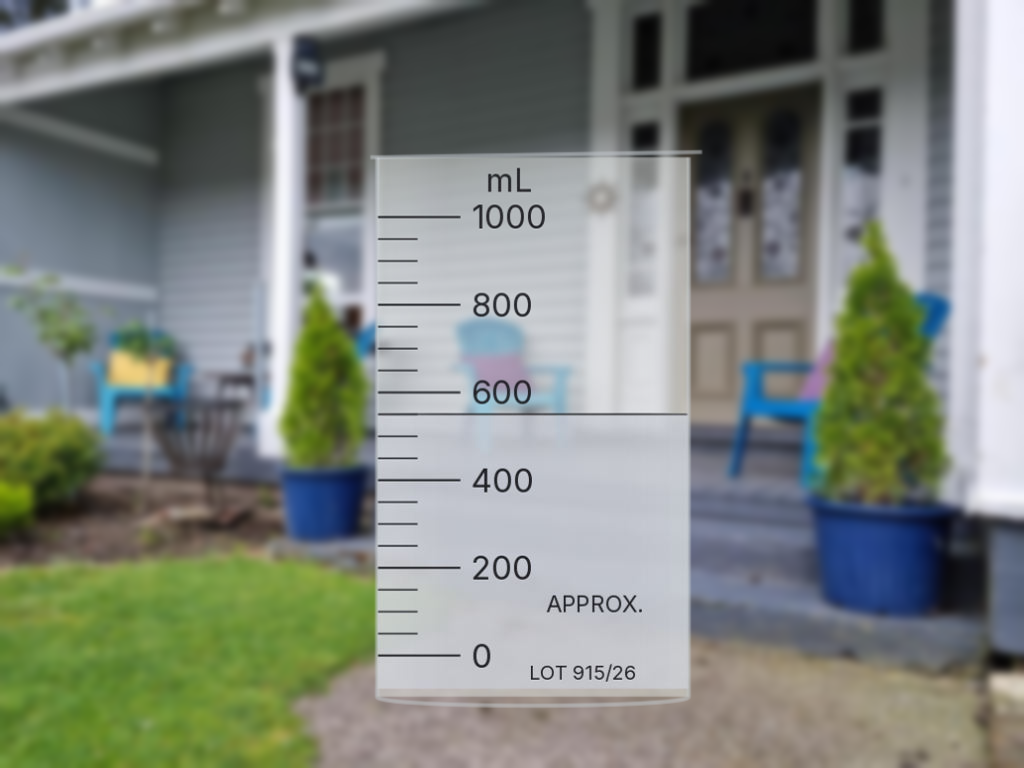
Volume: 550 mL
